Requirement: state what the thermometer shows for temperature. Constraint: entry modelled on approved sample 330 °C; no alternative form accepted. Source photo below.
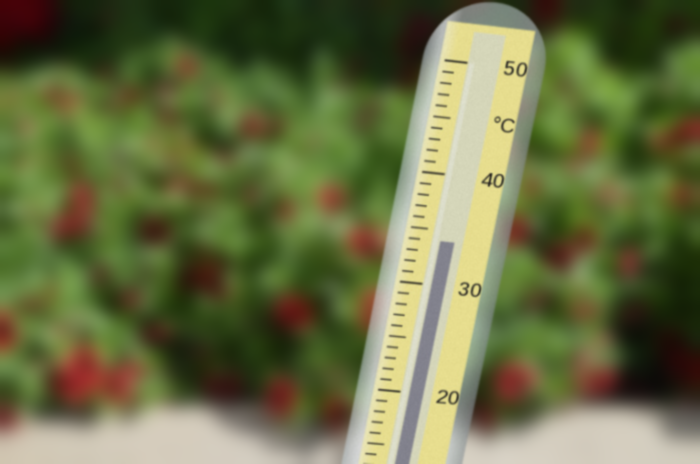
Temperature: 34 °C
